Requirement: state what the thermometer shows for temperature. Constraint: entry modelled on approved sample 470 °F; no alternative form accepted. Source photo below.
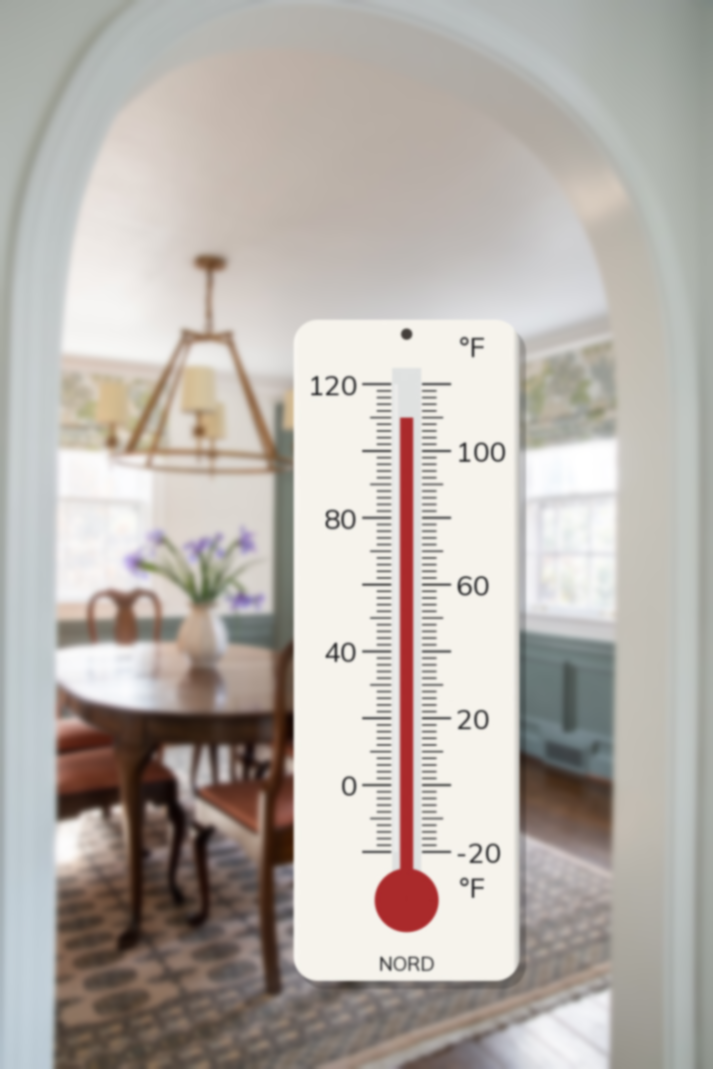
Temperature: 110 °F
